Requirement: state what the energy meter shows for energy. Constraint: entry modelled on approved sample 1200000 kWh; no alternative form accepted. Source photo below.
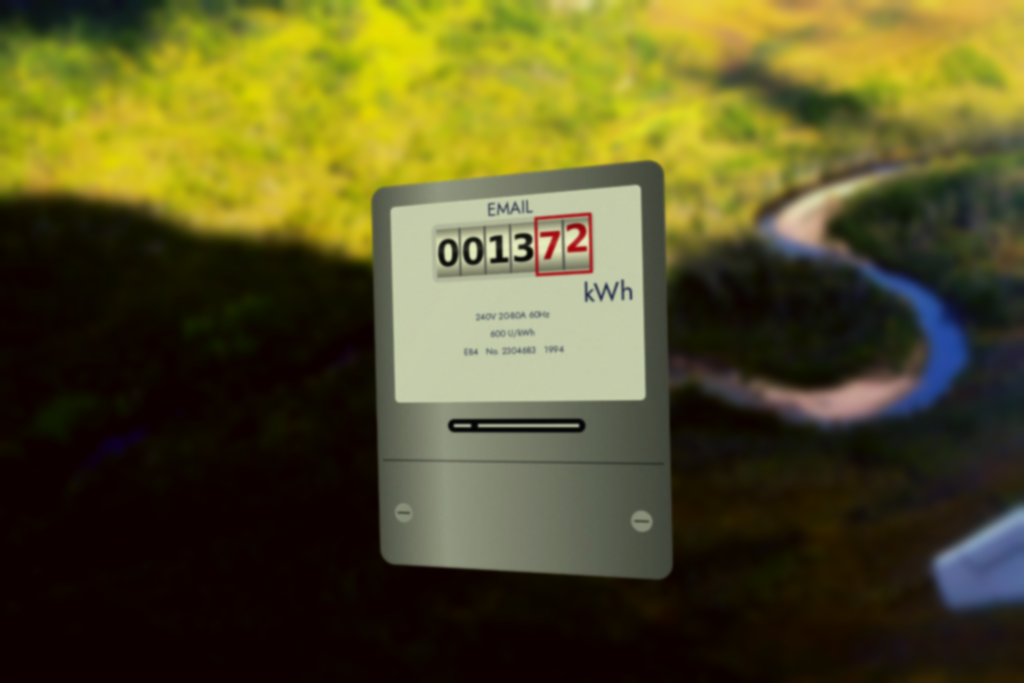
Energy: 13.72 kWh
